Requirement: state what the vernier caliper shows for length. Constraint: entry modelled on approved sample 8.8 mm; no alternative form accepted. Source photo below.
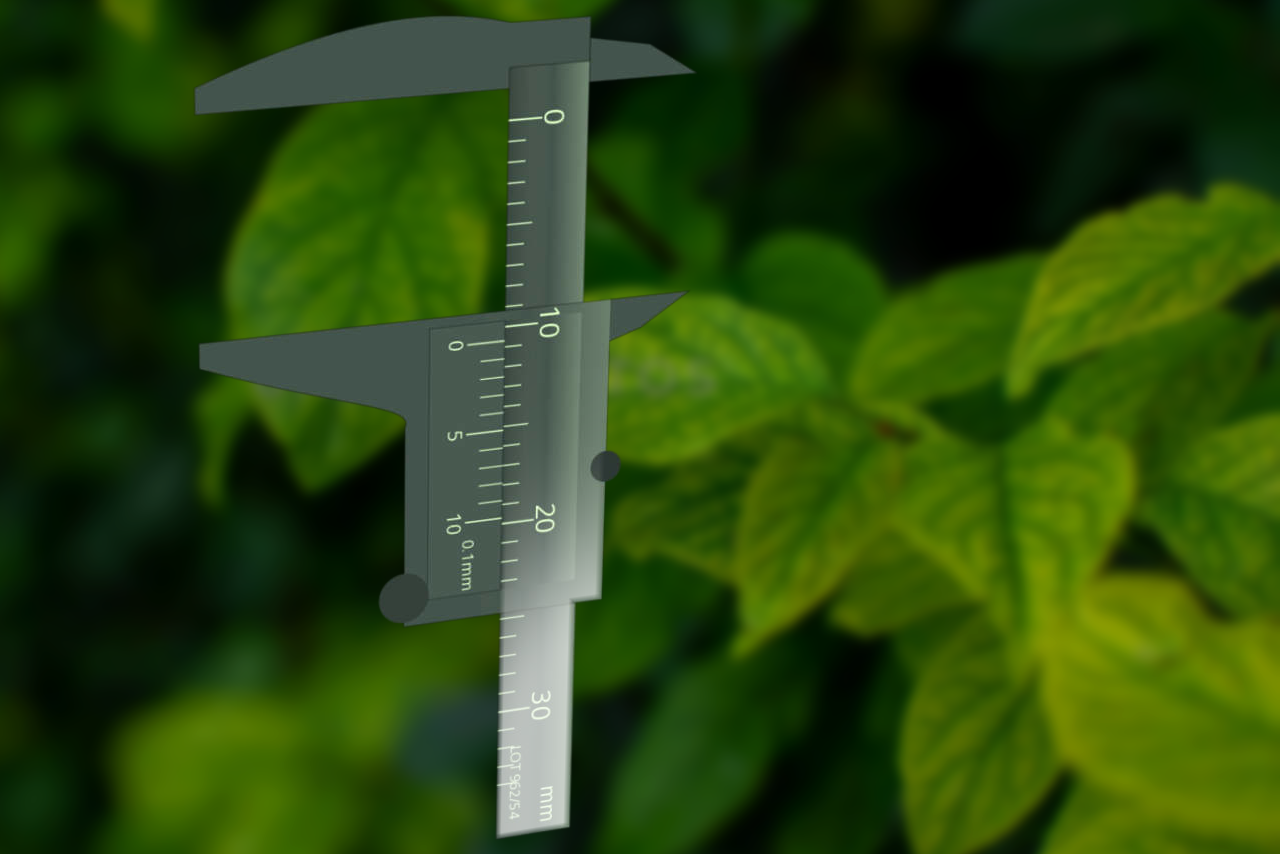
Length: 10.7 mm
